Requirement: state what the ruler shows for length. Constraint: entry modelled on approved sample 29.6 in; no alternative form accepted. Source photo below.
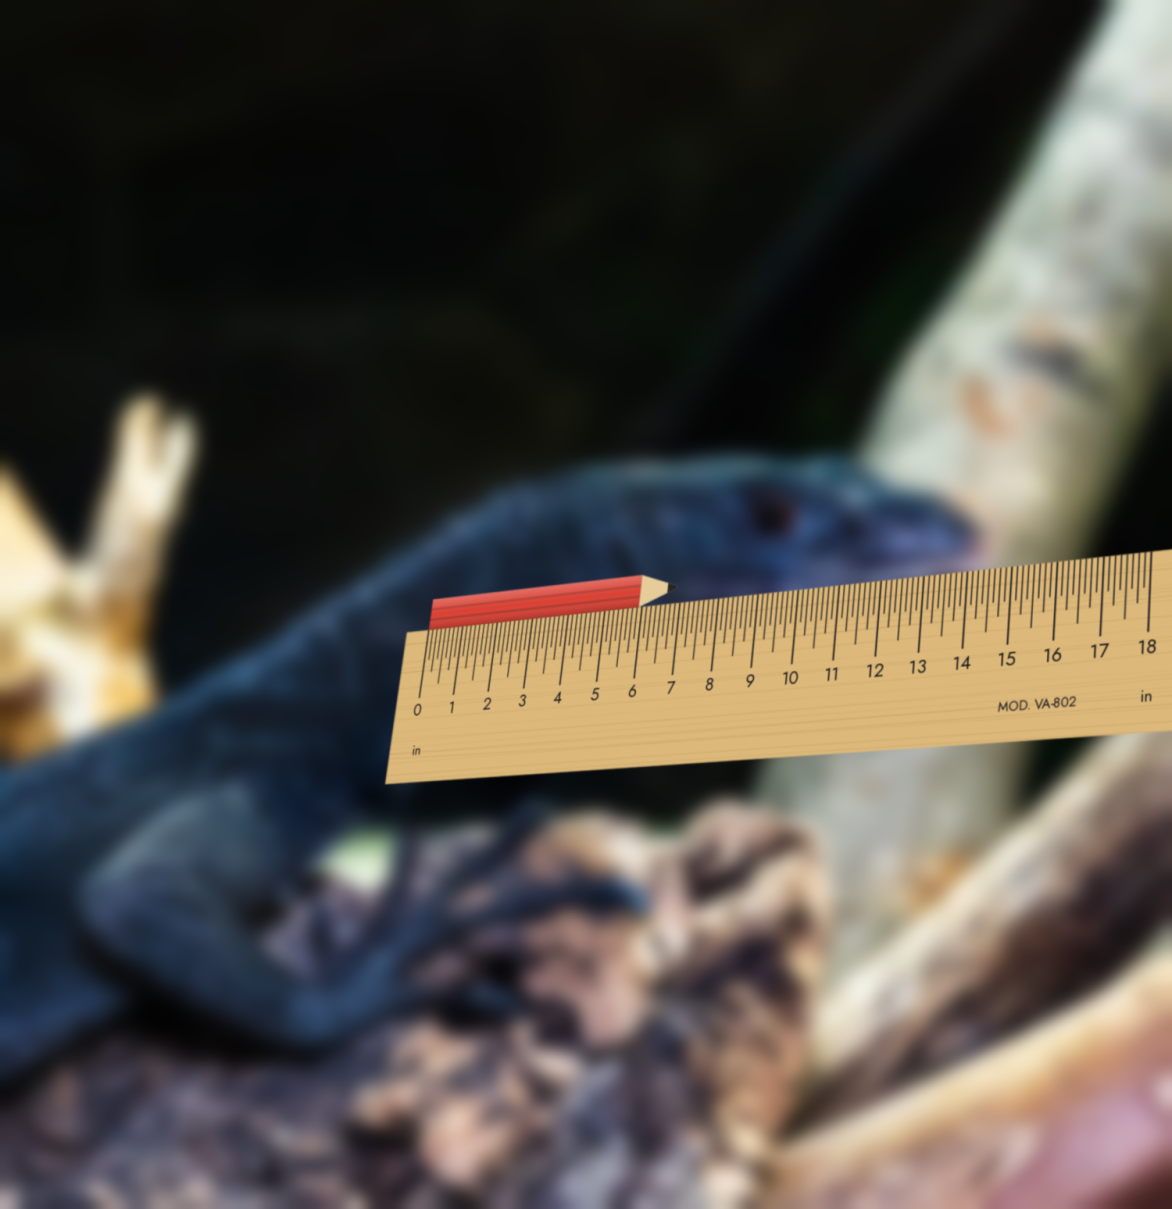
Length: 6.875 in
